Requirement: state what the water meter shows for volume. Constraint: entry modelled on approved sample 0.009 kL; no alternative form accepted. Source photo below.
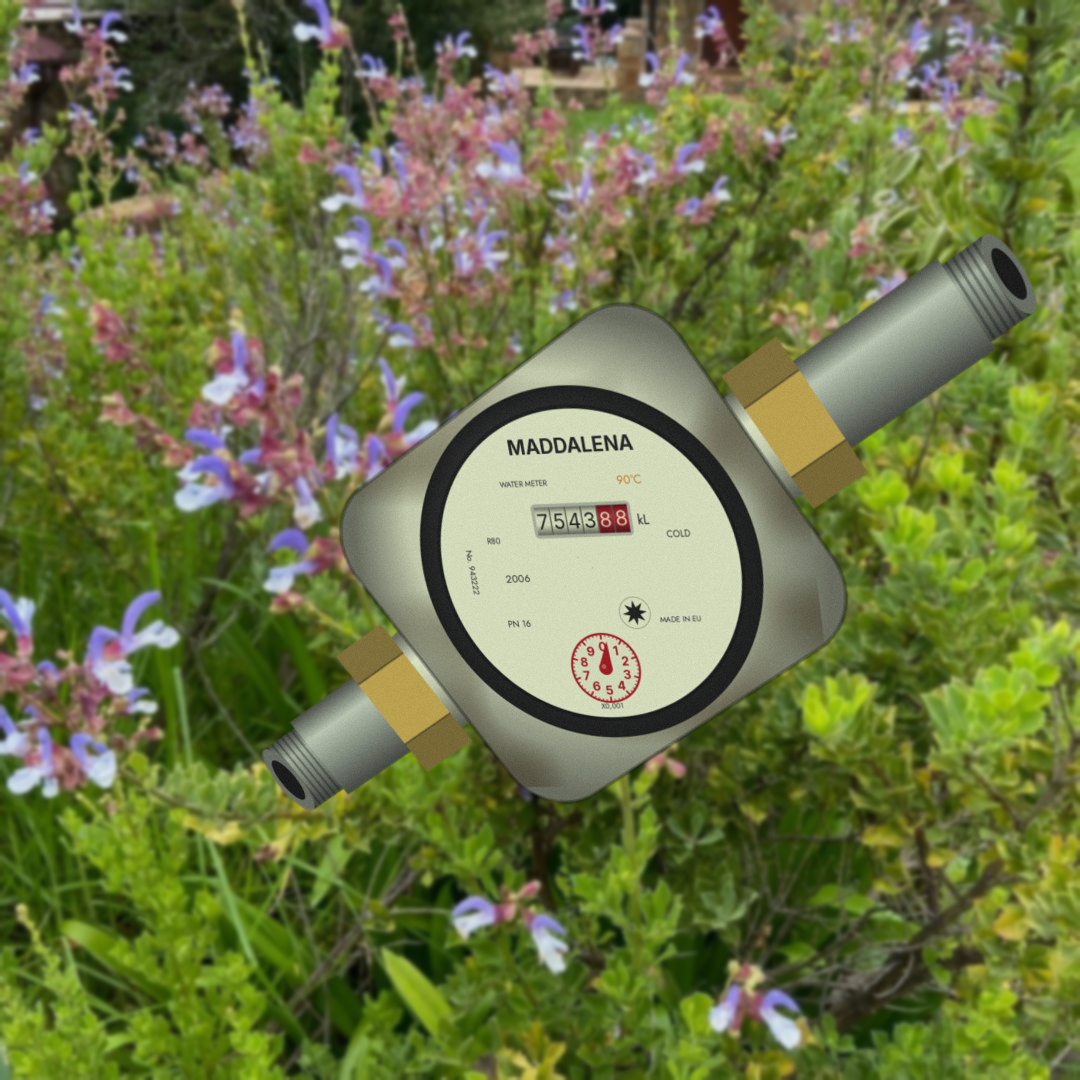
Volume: 7543.880 kL
